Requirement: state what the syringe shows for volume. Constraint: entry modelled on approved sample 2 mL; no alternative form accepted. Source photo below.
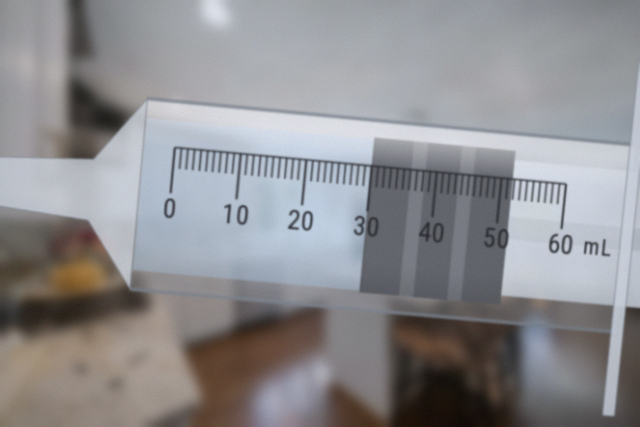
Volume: 30 mL
